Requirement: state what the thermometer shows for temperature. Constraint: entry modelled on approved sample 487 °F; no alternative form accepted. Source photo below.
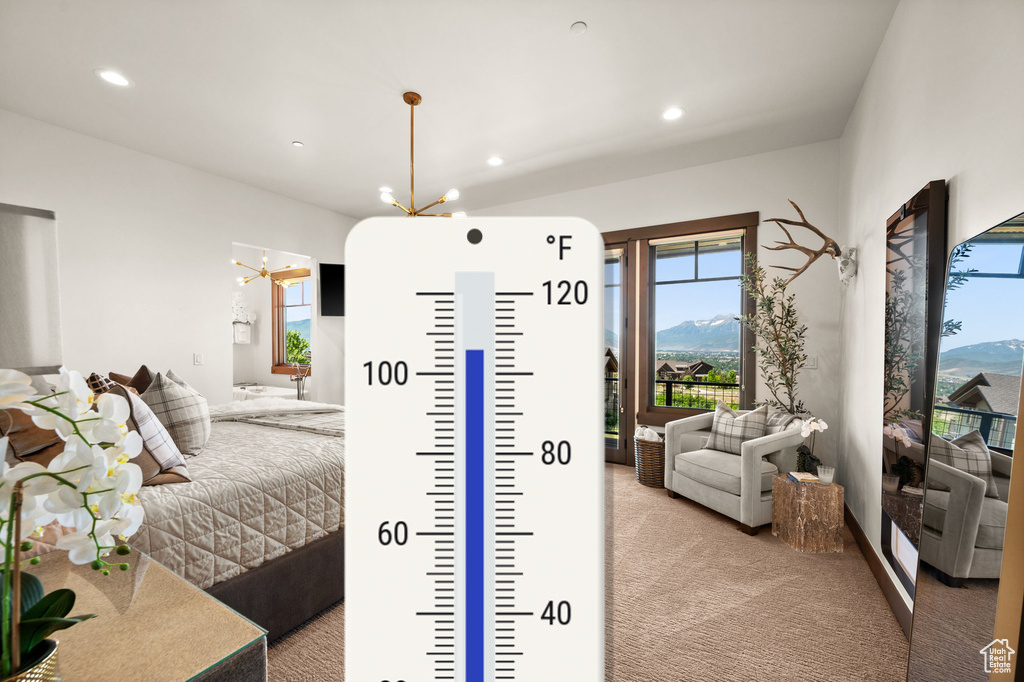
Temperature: 106 °F
